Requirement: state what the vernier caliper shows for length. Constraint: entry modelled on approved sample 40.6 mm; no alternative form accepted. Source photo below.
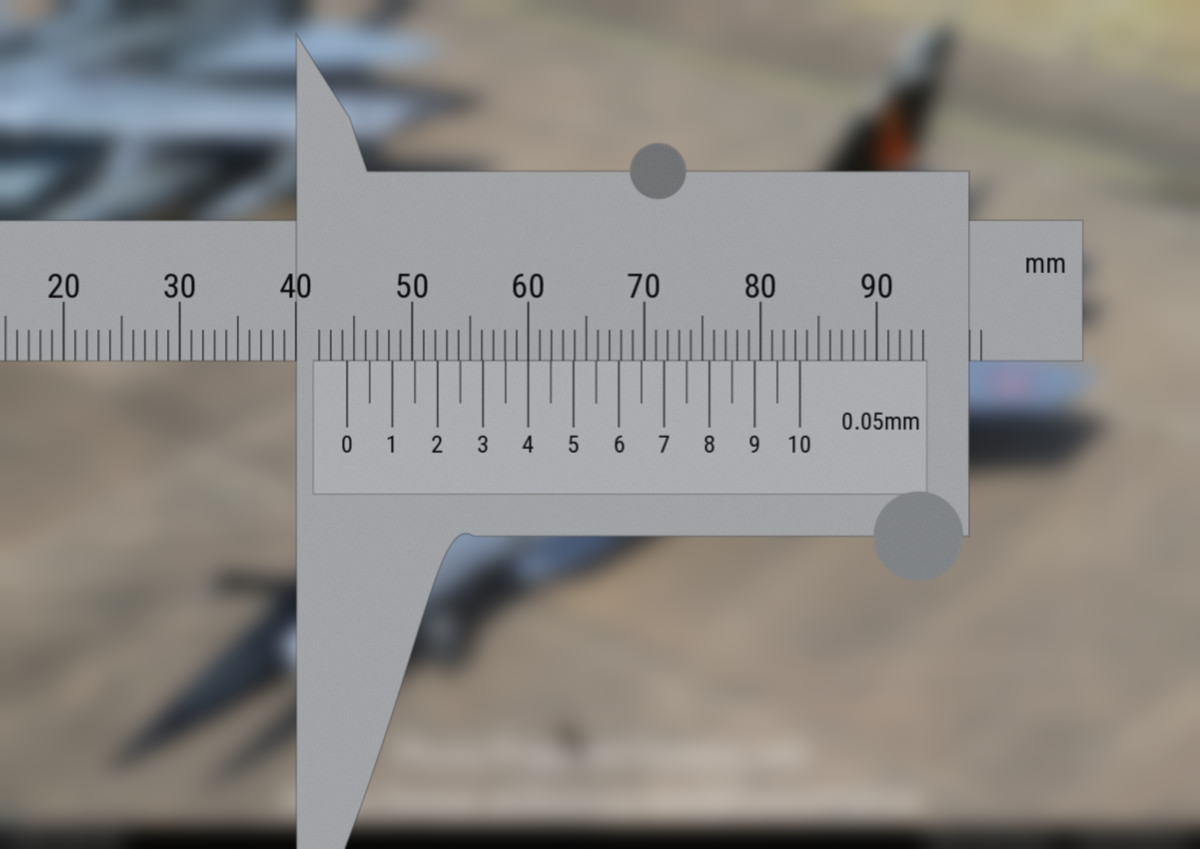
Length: 44.4 mm
